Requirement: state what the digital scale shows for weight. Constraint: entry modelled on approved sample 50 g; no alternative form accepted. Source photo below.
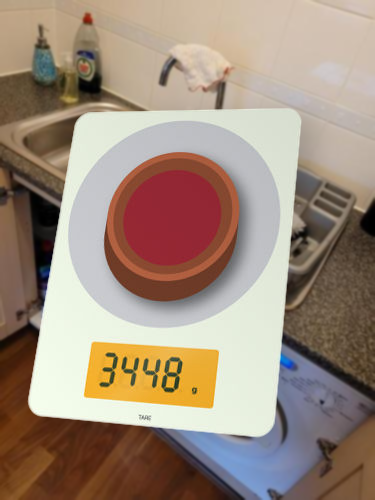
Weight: 3448 g
